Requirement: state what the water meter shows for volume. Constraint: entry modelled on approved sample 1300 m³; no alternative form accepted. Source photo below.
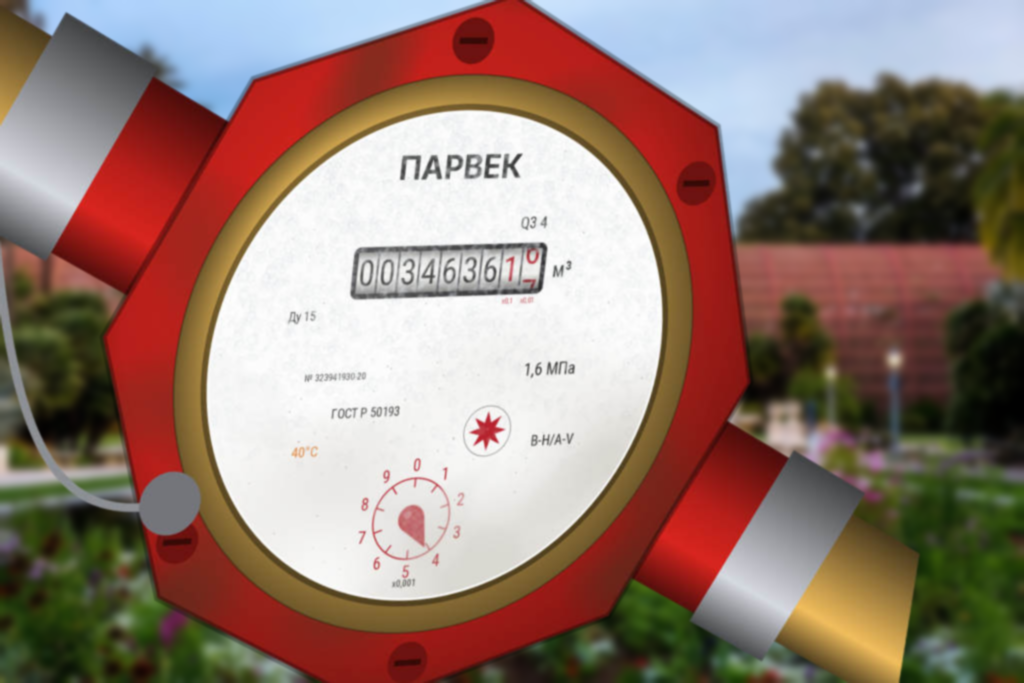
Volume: 34636.164 m³
